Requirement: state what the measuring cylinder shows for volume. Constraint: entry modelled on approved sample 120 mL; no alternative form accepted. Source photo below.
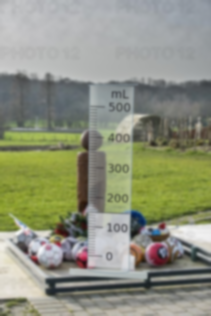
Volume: 150 mL
